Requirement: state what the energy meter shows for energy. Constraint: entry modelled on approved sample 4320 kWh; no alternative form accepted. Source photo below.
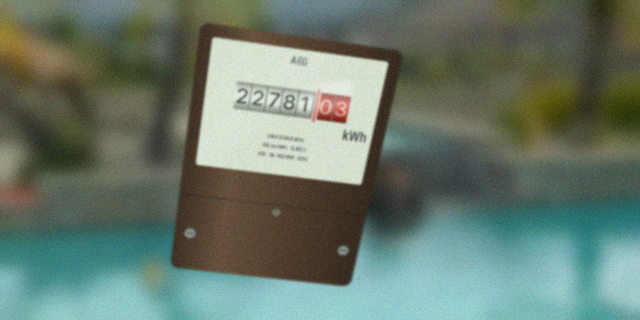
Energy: 22781.03 kWh
